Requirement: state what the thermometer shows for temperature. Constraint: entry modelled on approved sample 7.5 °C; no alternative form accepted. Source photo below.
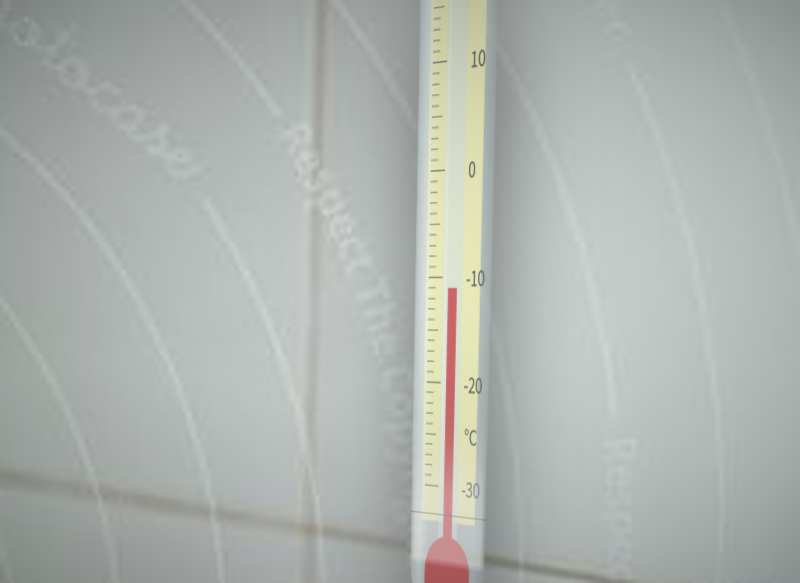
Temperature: -11 °C
